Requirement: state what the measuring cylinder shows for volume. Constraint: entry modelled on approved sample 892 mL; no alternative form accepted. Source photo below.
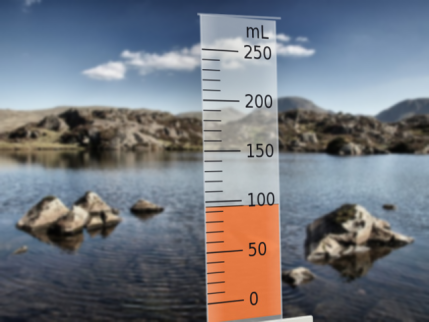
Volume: 95 mL
